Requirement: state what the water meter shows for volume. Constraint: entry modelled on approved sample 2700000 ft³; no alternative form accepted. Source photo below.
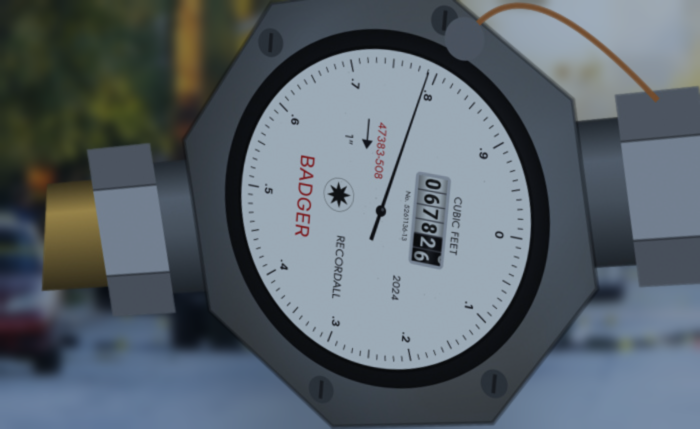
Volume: 67825.79 ft³
